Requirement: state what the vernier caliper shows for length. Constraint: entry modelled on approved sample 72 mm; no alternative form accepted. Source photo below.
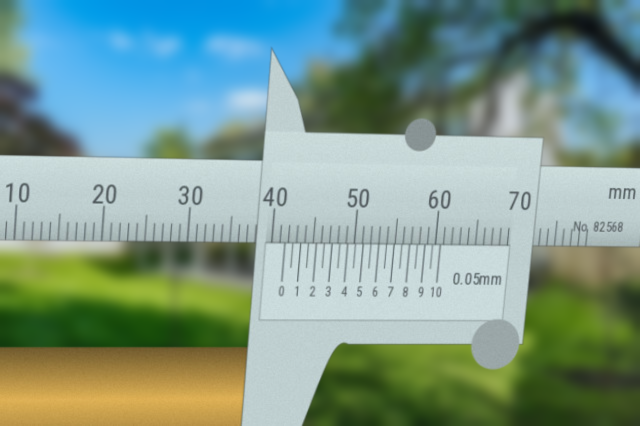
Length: 41.6 mm
